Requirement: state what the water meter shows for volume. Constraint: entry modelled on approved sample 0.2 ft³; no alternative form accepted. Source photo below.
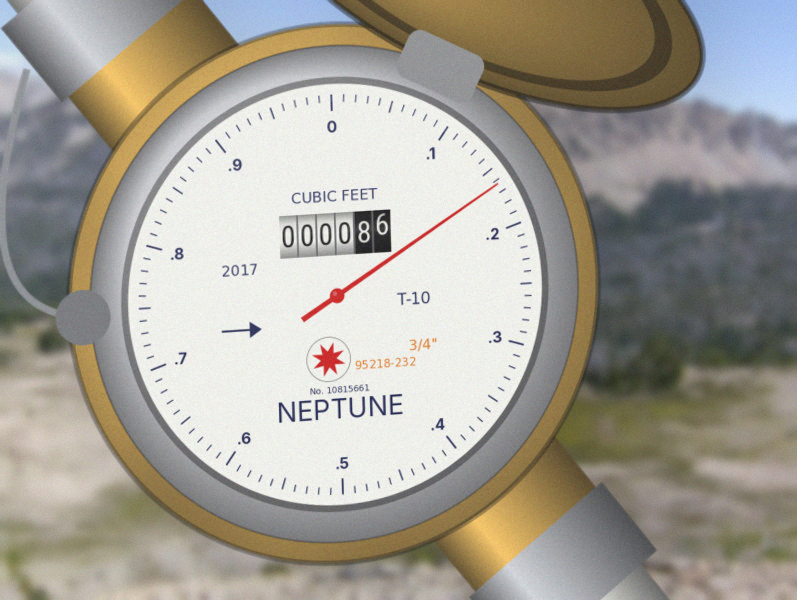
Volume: 86.16 ft³
